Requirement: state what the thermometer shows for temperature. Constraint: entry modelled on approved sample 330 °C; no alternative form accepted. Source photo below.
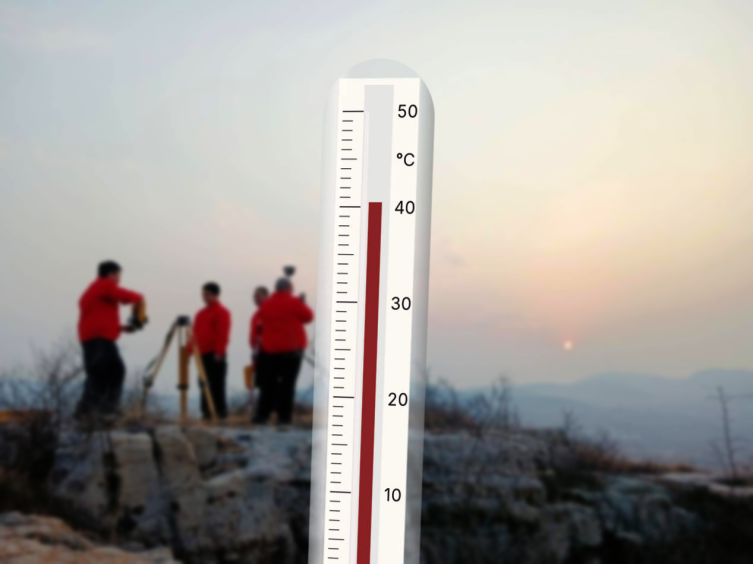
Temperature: 40.5 °C
